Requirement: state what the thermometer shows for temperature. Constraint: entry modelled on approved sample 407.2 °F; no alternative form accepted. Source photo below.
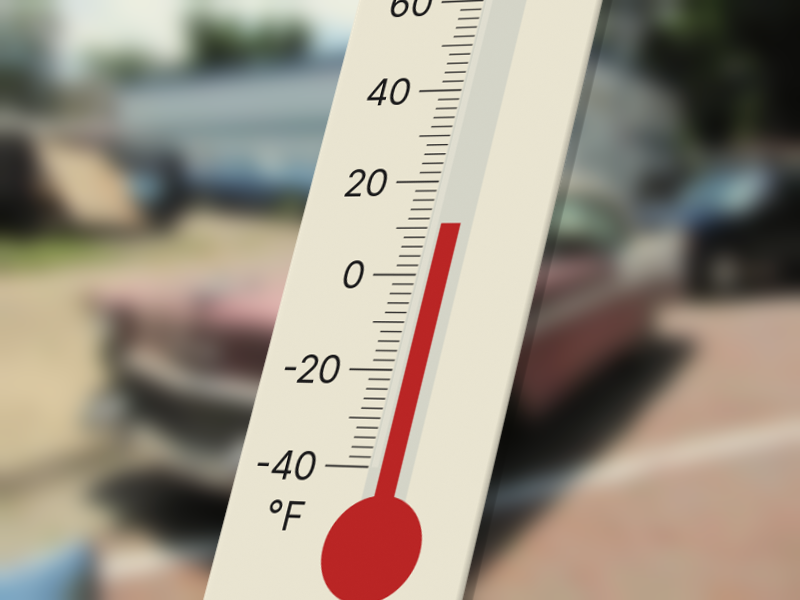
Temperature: 11 °F
